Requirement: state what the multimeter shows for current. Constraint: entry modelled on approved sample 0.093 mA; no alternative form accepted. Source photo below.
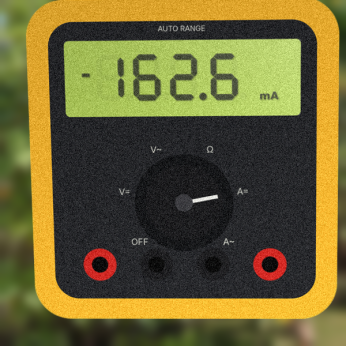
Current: -162.6 mA
